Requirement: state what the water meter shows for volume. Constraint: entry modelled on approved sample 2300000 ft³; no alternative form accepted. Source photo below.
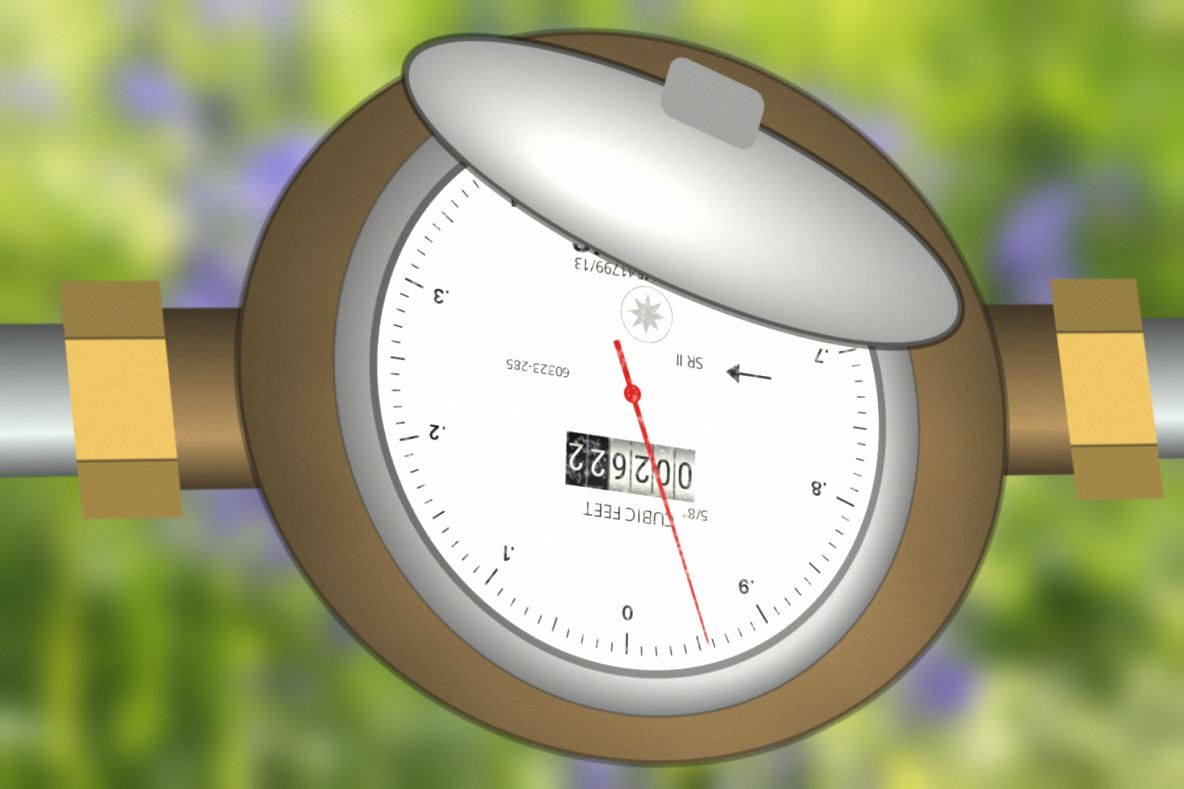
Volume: 2621.94 ft³
